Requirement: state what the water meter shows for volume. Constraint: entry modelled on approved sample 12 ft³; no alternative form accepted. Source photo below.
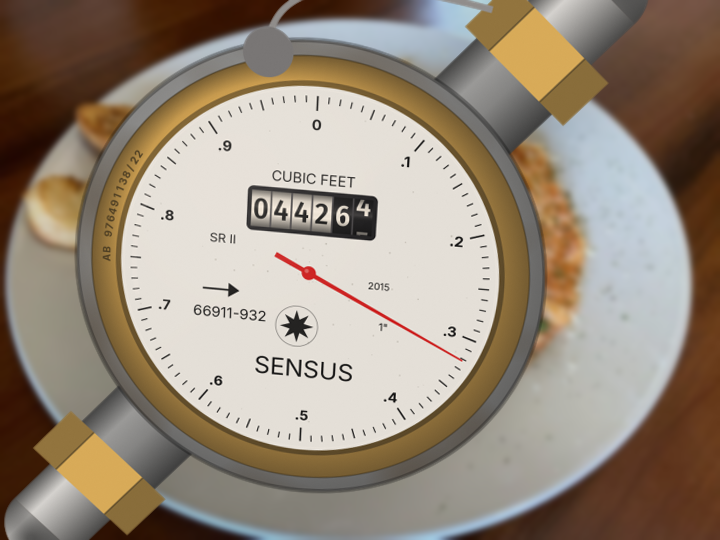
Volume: 44264.32 ft³
